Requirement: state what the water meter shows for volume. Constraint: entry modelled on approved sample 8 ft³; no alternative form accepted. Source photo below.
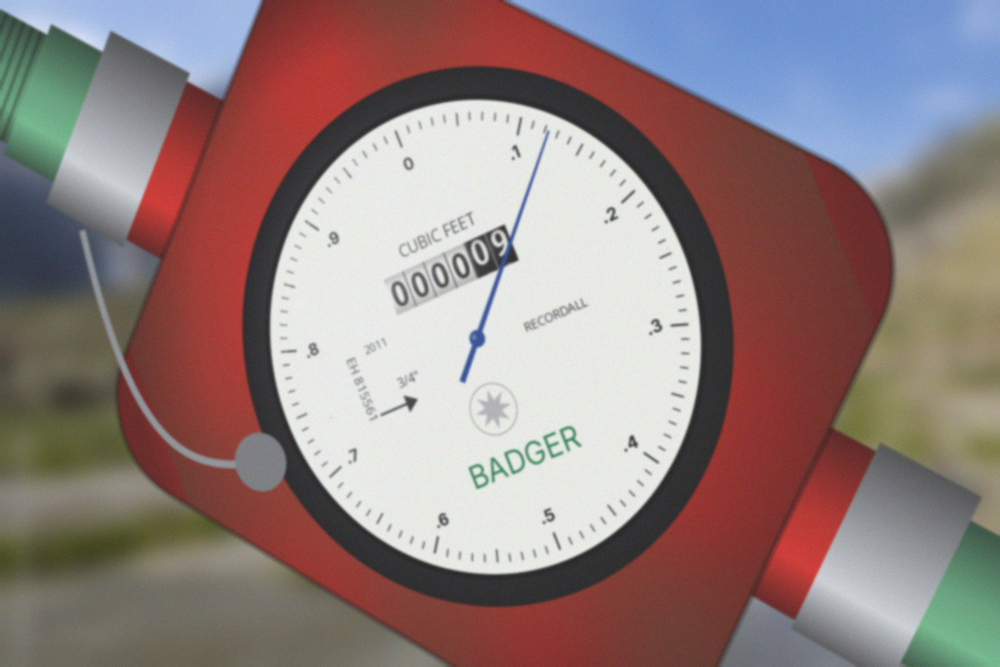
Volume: 9.12 ft³
